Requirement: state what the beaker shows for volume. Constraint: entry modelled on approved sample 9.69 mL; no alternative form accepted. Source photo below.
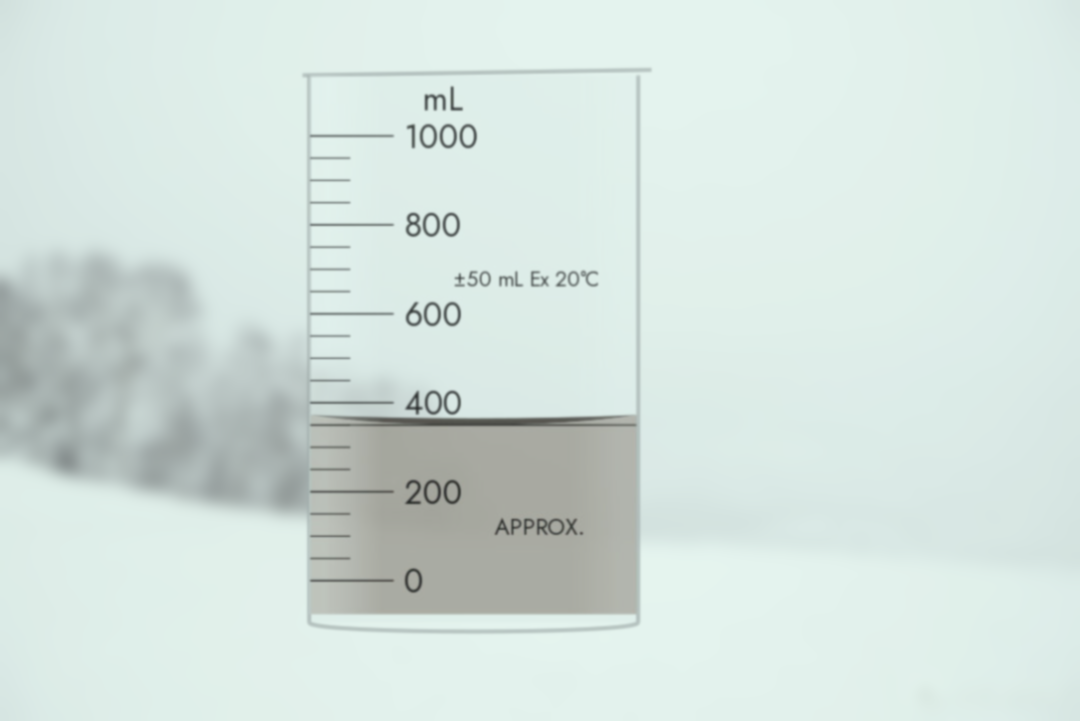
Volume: 350 mL
